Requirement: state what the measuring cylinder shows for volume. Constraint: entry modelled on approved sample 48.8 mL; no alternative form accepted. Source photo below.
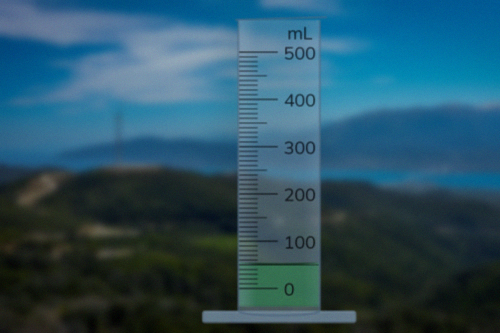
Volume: 50 mL
